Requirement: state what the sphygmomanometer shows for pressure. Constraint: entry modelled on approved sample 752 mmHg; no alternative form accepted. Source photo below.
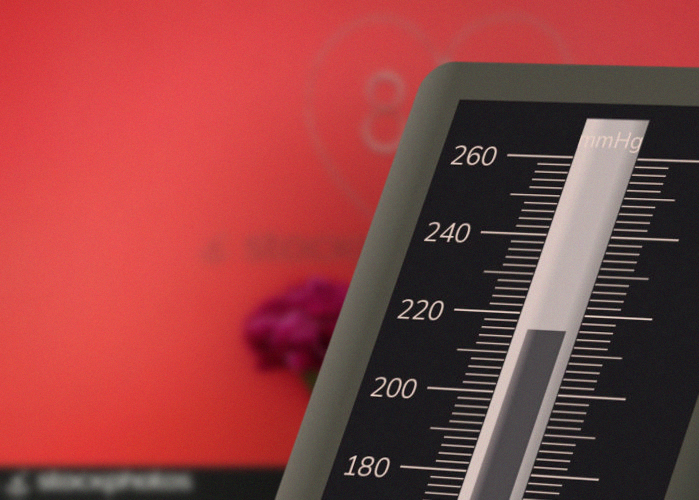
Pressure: 216 mmHg
